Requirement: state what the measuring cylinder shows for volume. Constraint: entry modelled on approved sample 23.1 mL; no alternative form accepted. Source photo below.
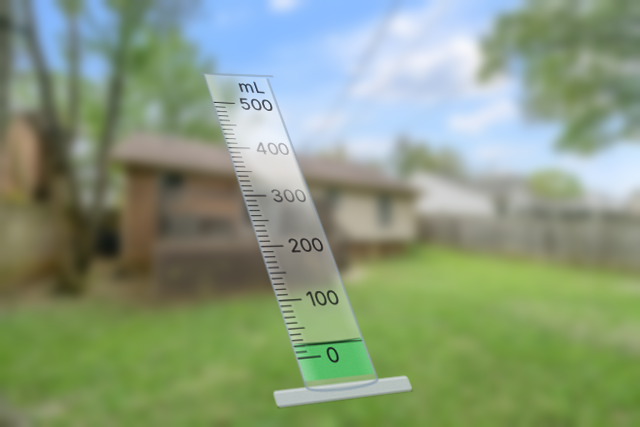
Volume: 20 mL
